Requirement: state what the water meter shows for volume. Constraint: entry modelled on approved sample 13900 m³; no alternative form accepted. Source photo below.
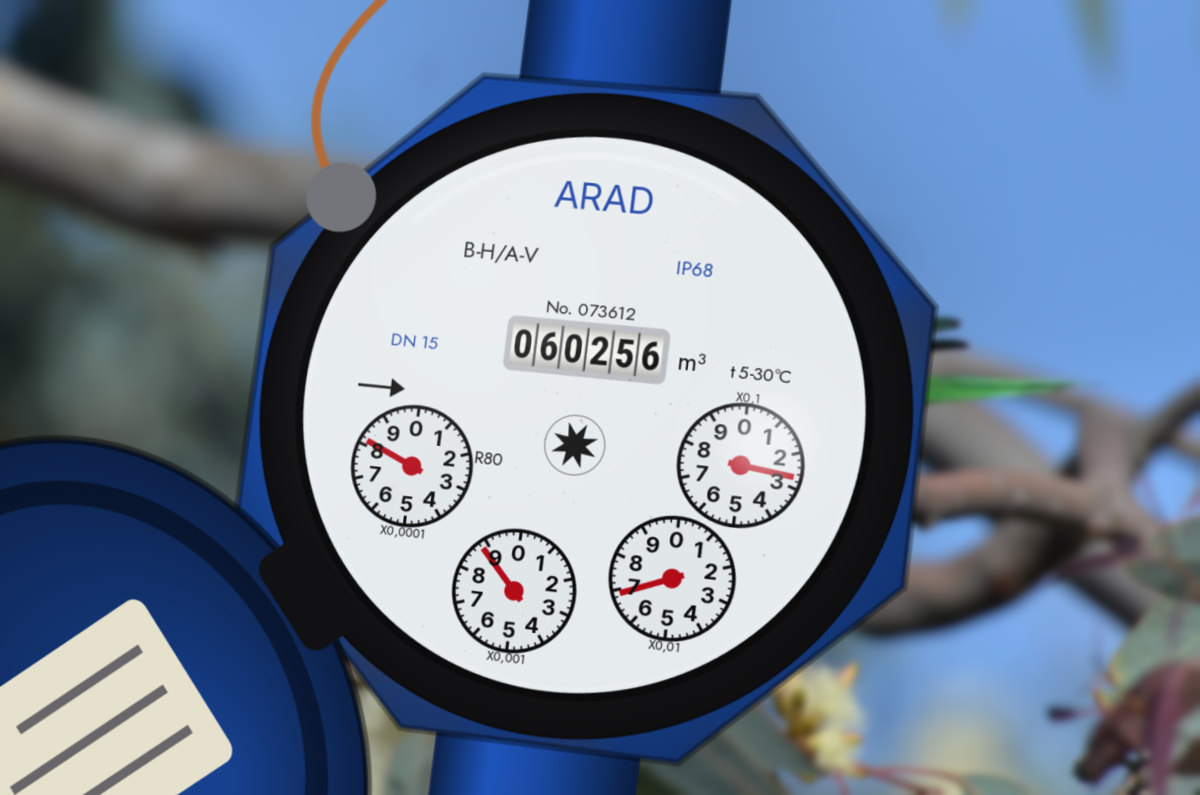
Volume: 60256.2688 m³
